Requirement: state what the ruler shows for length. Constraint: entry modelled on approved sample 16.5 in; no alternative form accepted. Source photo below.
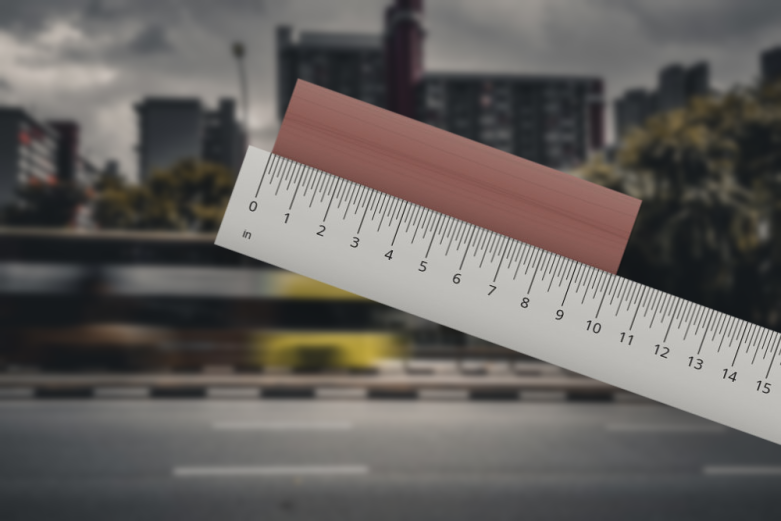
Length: 10.125 in
